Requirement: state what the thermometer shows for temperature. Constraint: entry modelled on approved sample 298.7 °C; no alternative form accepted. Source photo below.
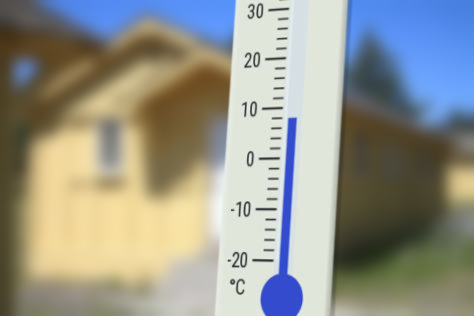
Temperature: 8 °C
